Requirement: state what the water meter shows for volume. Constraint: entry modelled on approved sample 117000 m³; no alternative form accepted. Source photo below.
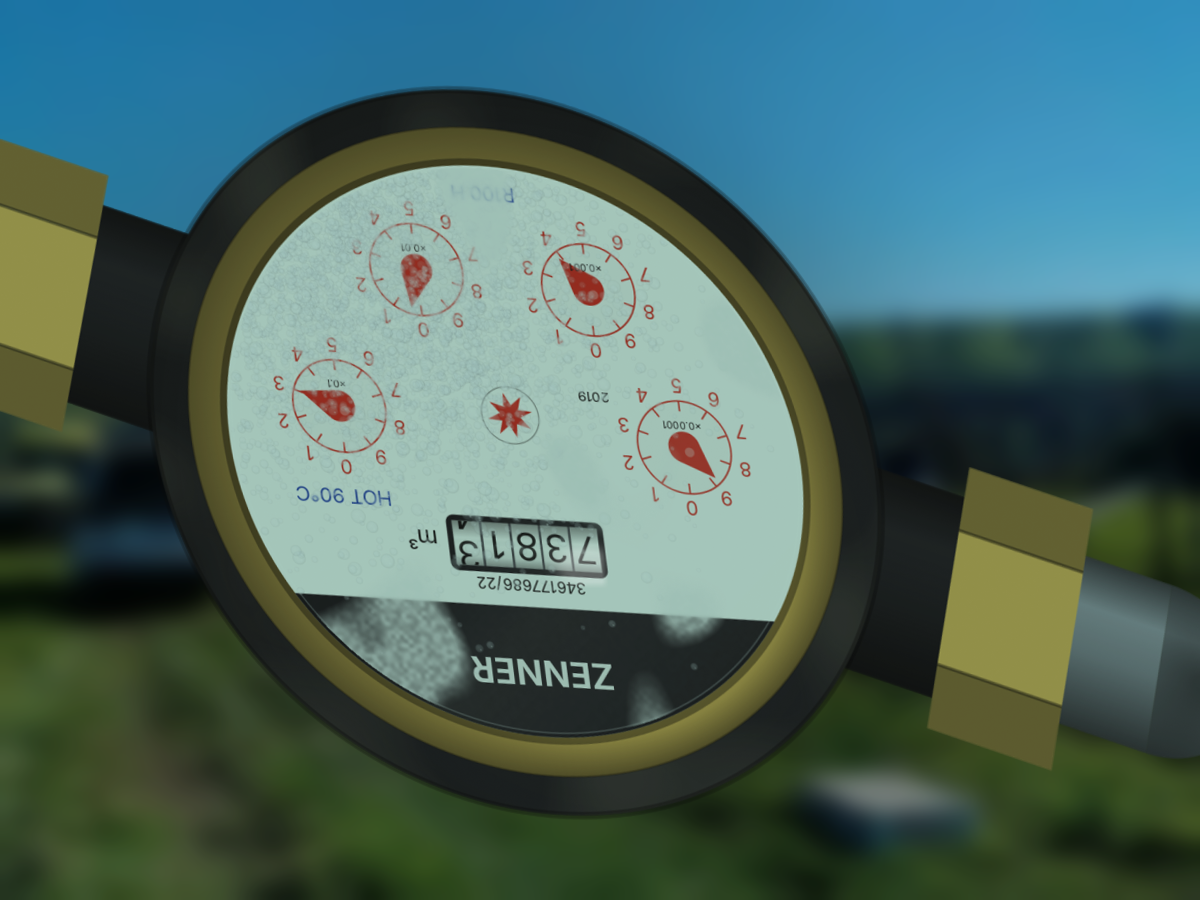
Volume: 73813.3038 m³
